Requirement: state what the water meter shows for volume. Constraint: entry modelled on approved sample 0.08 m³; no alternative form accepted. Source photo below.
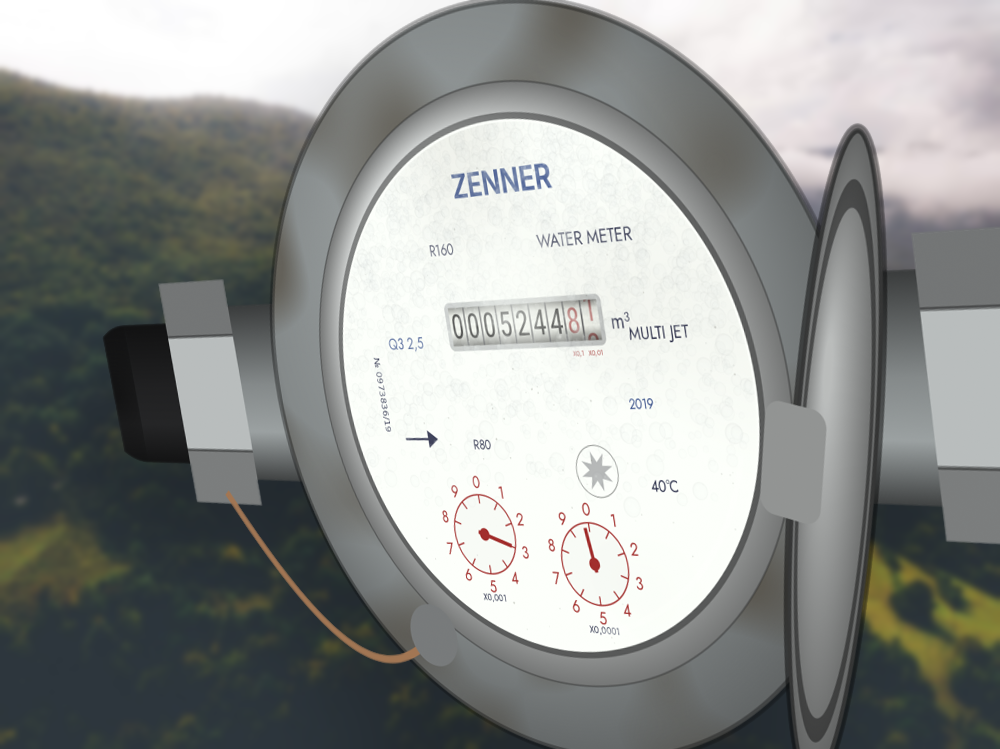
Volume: 5244.8129 m³
